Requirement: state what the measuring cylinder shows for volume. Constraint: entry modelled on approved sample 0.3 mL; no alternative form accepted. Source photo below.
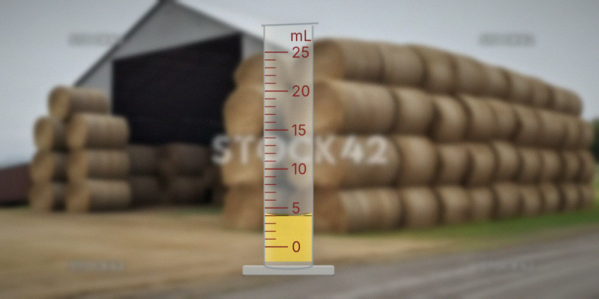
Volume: 4 mL
